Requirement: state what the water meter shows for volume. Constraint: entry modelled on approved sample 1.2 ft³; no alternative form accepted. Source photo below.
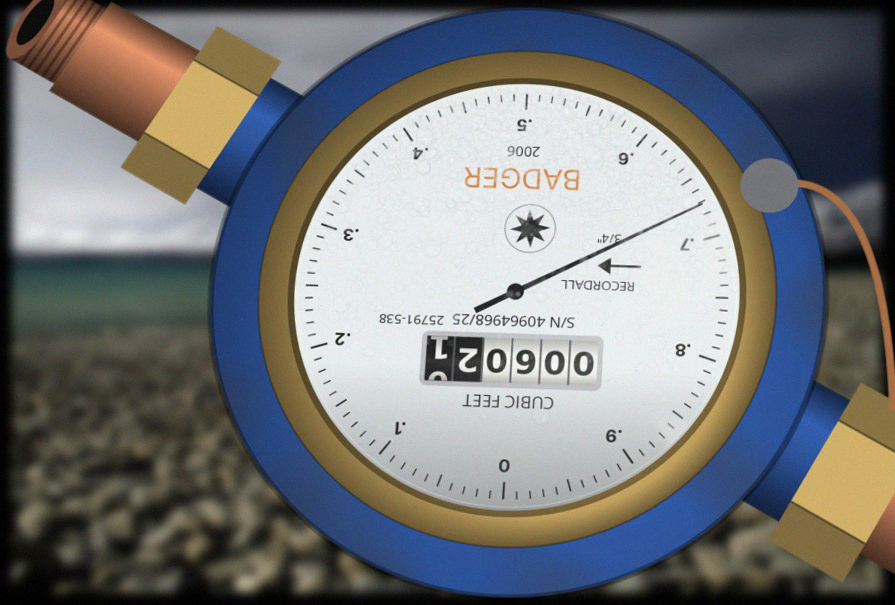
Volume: 6020.67 ft³
